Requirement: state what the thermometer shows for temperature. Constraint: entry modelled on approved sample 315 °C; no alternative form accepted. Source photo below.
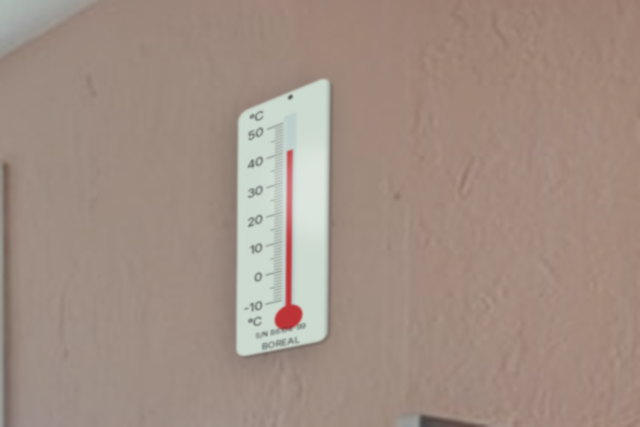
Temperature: 40 °C
